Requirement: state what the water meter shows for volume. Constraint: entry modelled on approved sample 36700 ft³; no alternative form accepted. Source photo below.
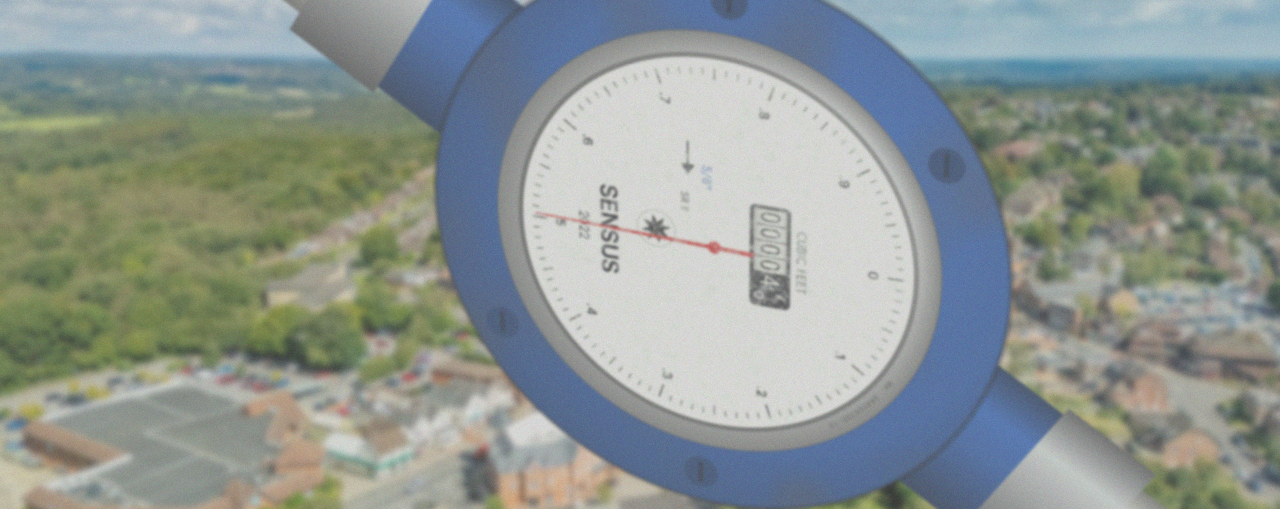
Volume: 47.50 ft³
